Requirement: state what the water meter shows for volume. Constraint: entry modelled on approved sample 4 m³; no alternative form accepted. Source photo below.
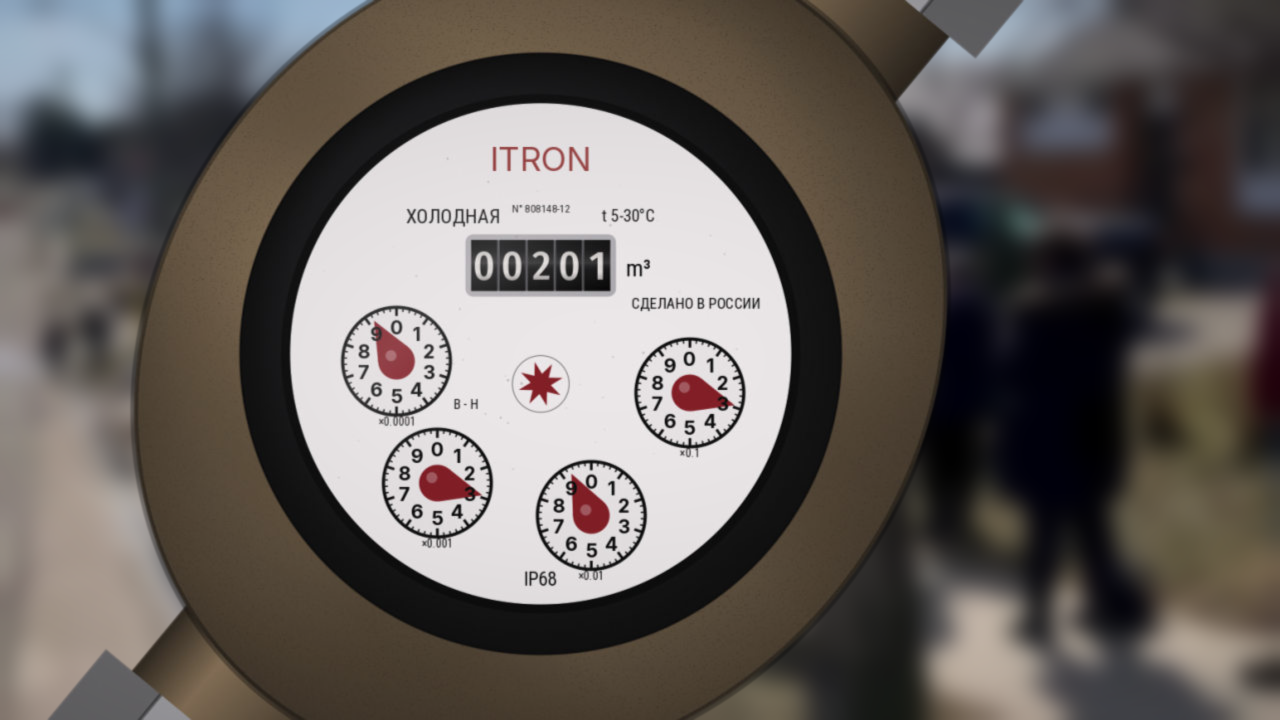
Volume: 201.2929 m³
